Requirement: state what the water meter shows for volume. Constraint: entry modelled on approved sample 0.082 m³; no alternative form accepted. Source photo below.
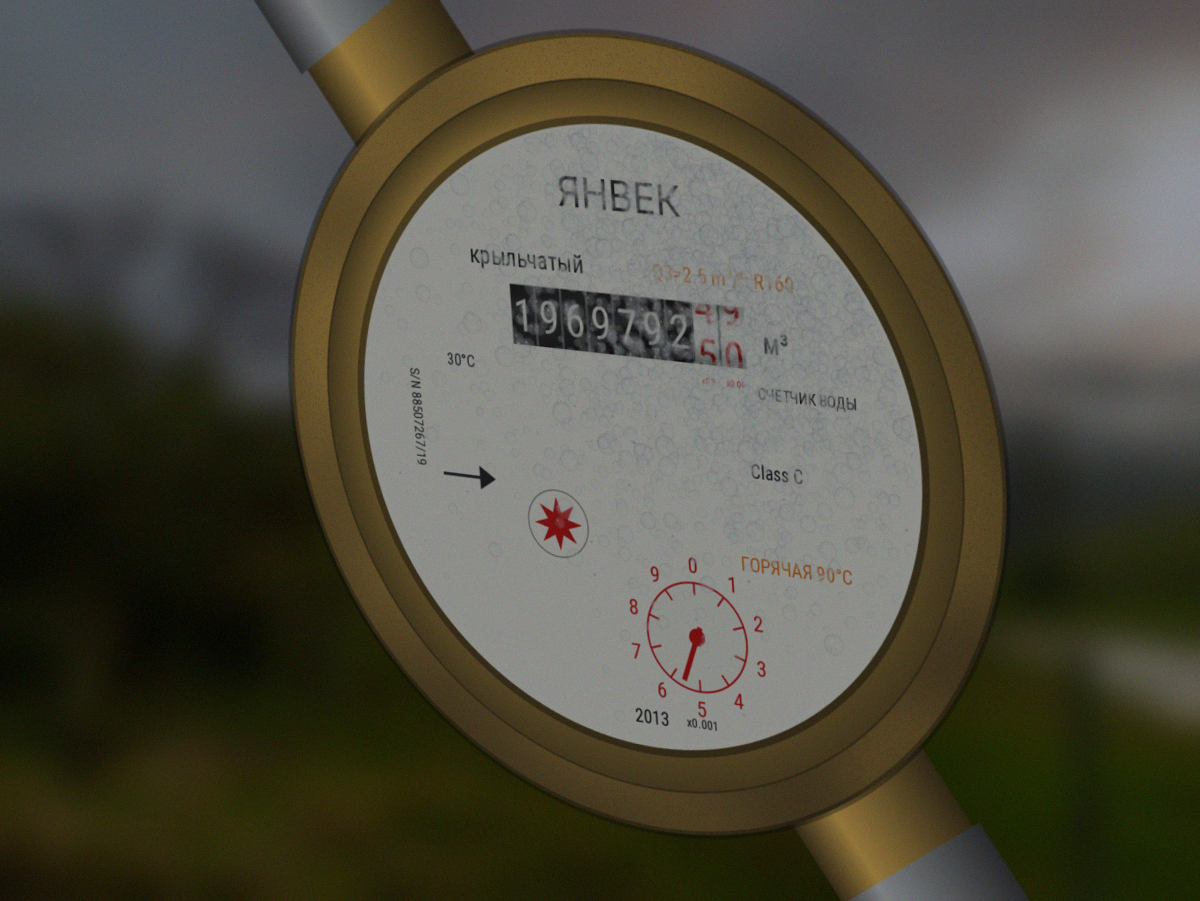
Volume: 1969792.495 m³
